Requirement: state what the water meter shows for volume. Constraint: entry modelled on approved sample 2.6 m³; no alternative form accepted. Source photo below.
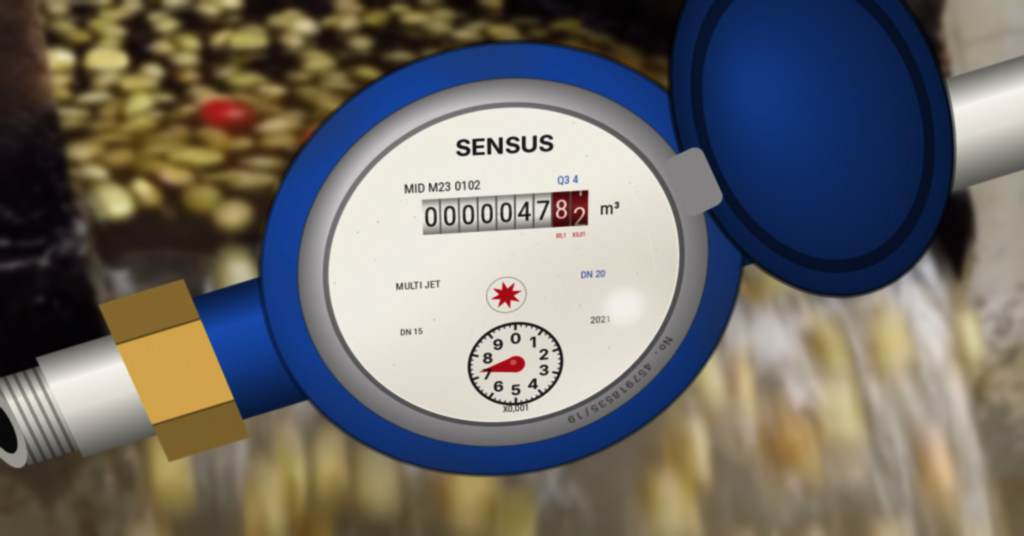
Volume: 47.817 m³
